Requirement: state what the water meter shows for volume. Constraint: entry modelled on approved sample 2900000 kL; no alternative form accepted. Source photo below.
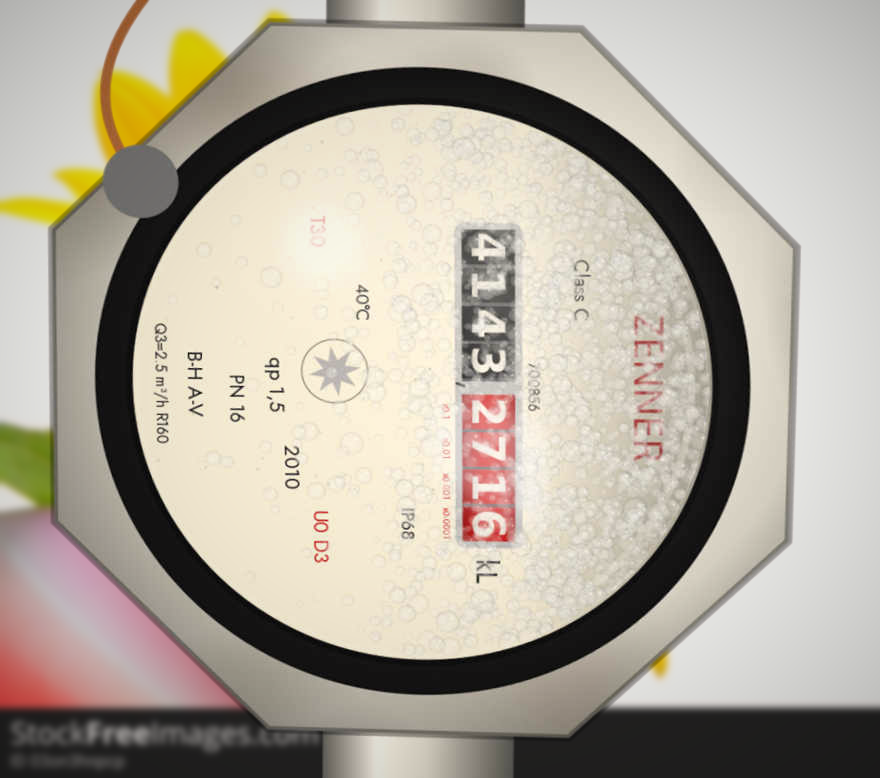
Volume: 4143.2716 kL
